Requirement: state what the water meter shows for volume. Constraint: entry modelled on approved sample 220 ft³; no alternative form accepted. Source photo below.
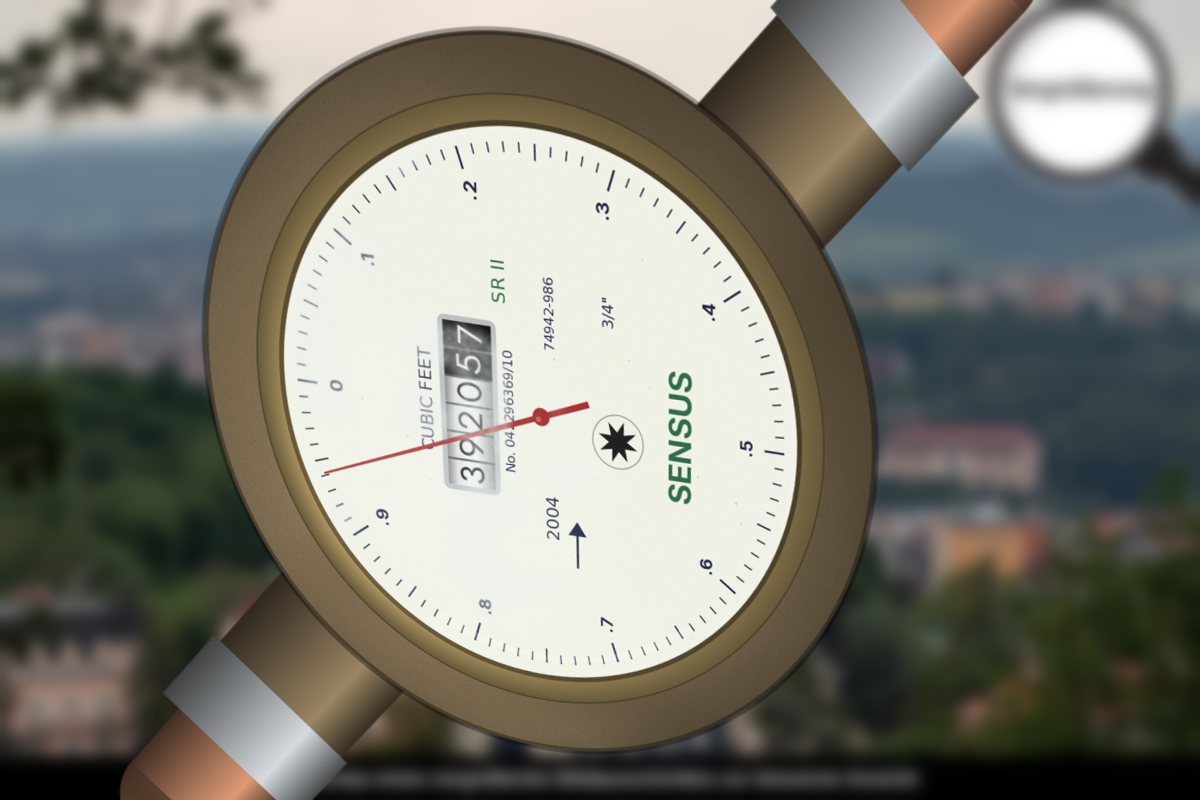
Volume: 392056.94 ft³
